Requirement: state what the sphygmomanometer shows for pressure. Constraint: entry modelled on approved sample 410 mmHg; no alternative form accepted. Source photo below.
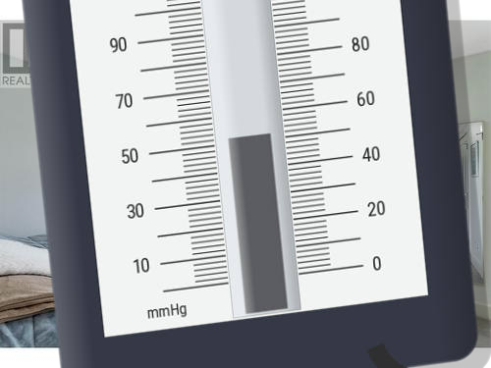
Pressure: 52 mmHg
